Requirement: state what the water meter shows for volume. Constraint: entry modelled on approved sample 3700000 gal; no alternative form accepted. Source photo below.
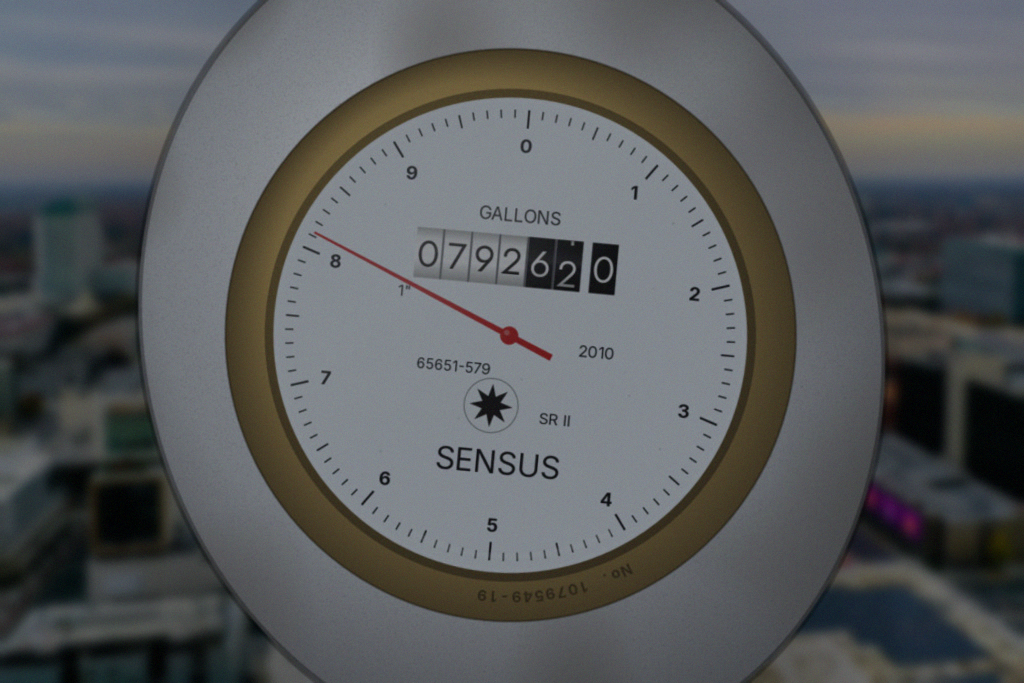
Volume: 792618.1 gal
